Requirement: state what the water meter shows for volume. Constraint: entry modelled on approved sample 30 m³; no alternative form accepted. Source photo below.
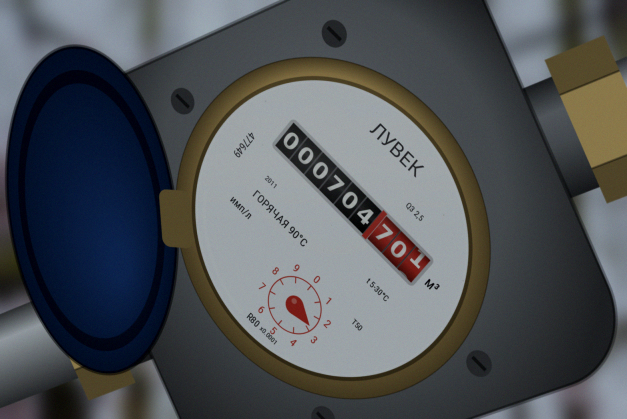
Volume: 704.7012 m³
